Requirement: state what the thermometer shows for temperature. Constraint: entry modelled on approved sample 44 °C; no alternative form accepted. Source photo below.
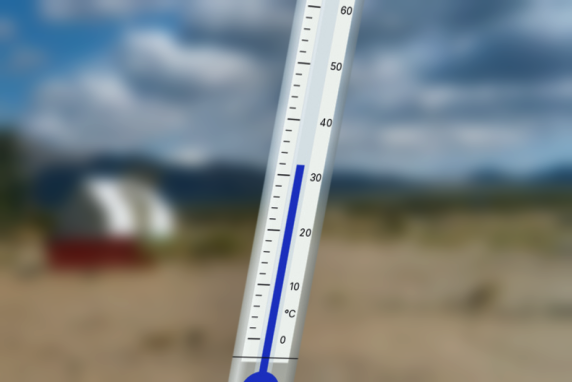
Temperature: 32 °C
